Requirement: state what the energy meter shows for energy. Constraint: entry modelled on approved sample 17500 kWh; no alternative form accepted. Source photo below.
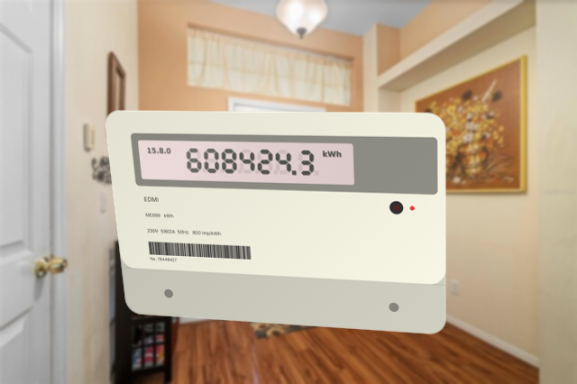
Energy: 608424.3 kWh
